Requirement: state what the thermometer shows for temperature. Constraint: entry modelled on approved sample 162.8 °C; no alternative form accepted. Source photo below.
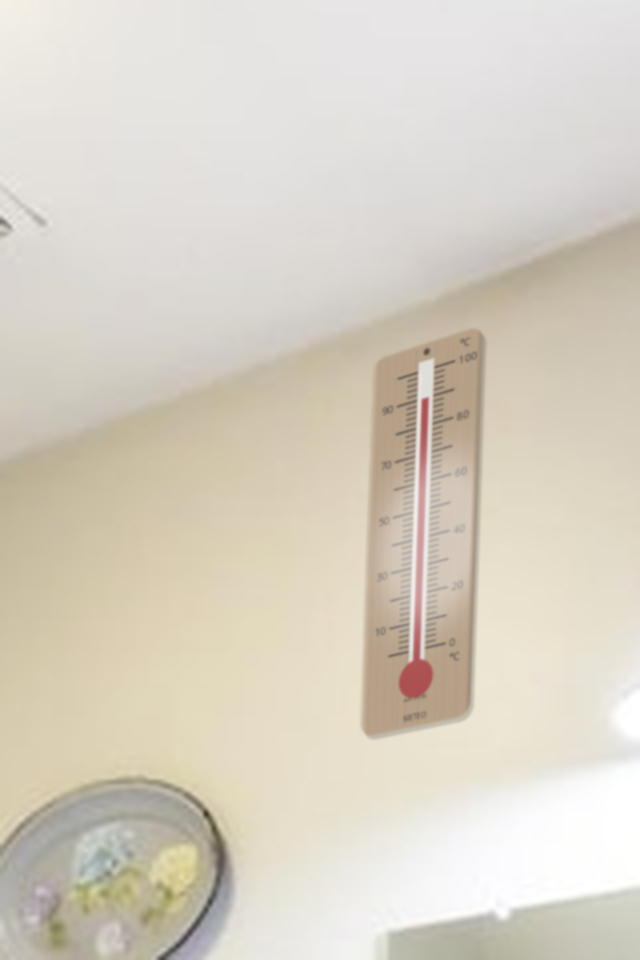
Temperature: 90 °C
